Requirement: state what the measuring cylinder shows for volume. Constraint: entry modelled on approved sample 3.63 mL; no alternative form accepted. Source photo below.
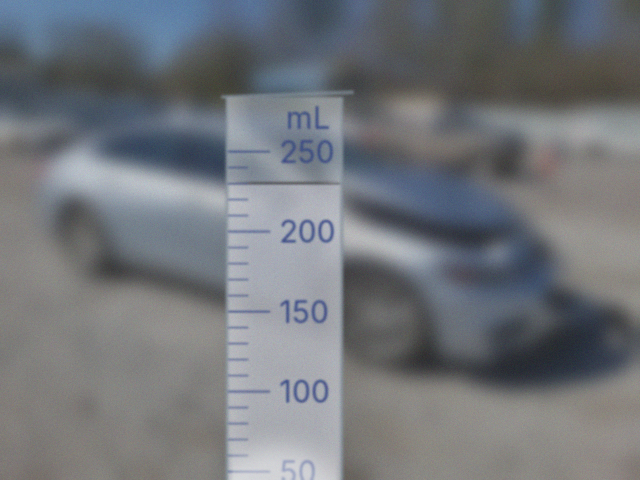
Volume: 230 mL
